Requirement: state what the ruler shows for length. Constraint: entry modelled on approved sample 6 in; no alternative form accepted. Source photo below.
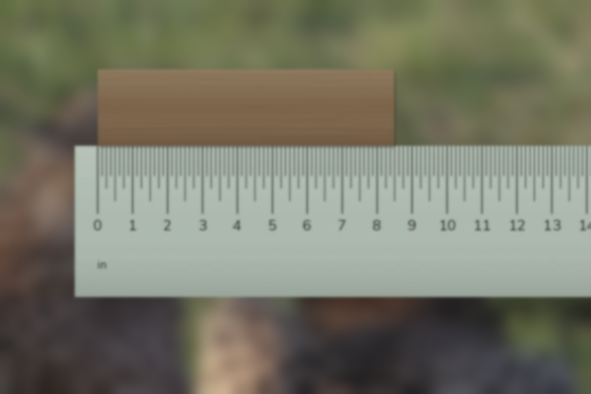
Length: 8.5 in
